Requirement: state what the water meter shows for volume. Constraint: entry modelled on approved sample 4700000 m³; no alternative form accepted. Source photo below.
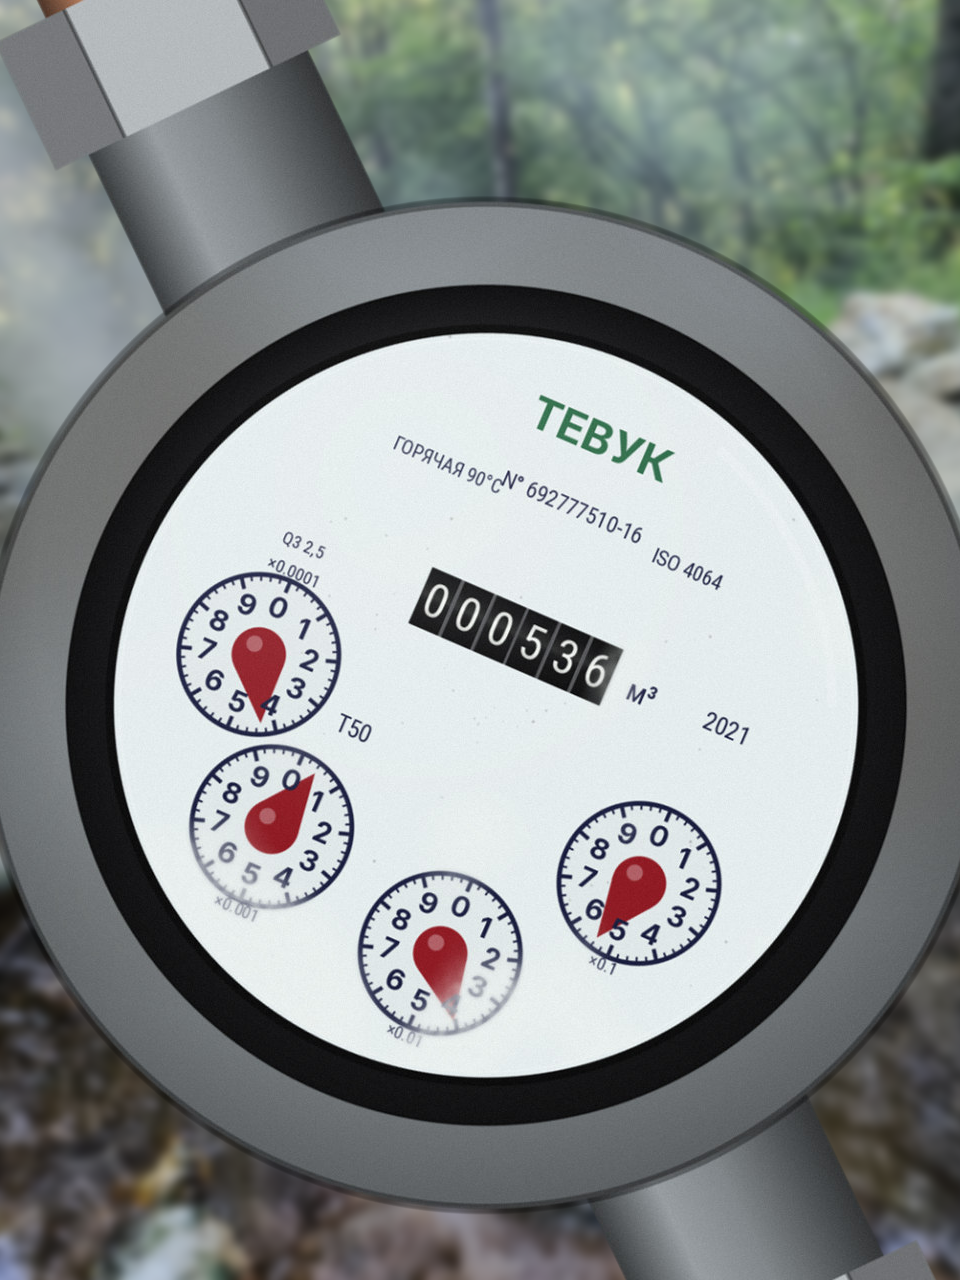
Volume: 536.5404 m³
